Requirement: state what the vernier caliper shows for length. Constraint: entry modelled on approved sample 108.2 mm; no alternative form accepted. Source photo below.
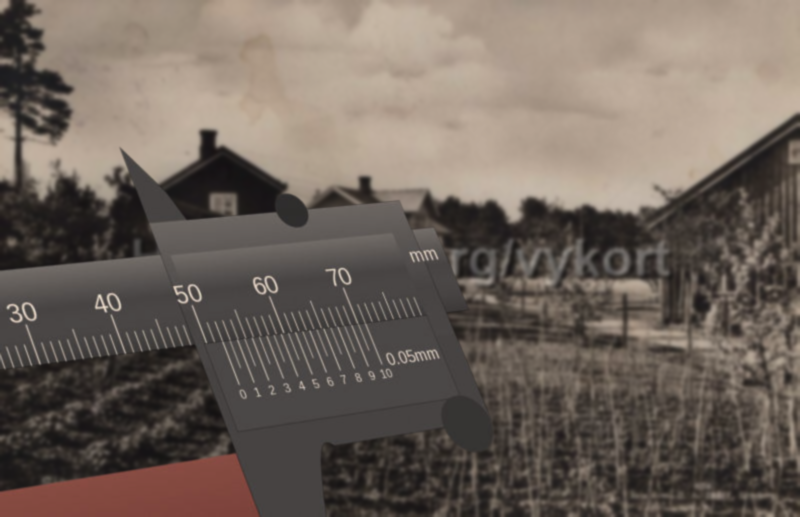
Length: 52.0 mm
